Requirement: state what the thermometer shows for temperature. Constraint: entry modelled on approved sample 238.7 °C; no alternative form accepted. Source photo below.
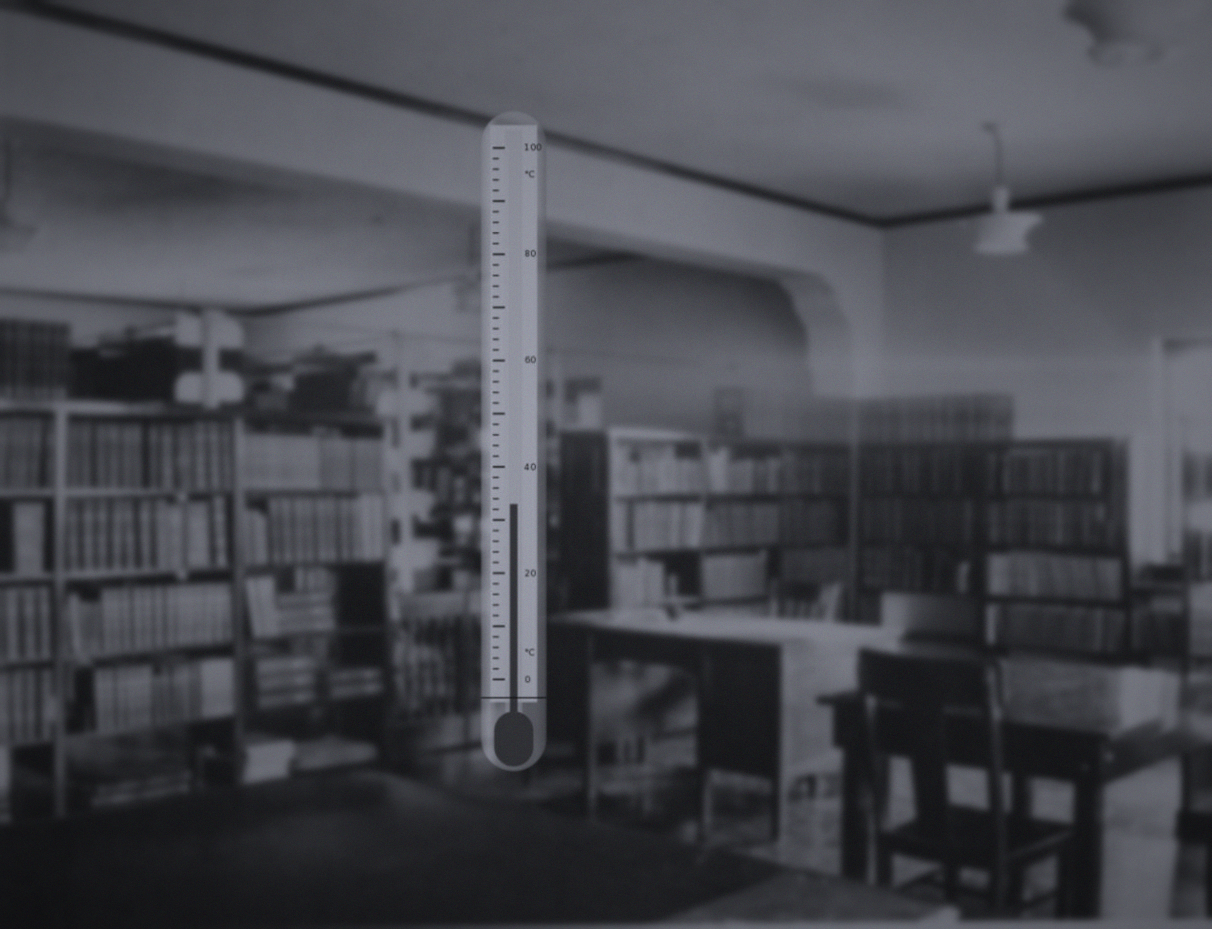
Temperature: 33 °C
